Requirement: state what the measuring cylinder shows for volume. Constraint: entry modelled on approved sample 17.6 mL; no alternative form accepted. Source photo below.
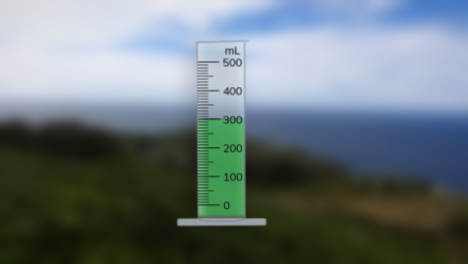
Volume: 300 mL
